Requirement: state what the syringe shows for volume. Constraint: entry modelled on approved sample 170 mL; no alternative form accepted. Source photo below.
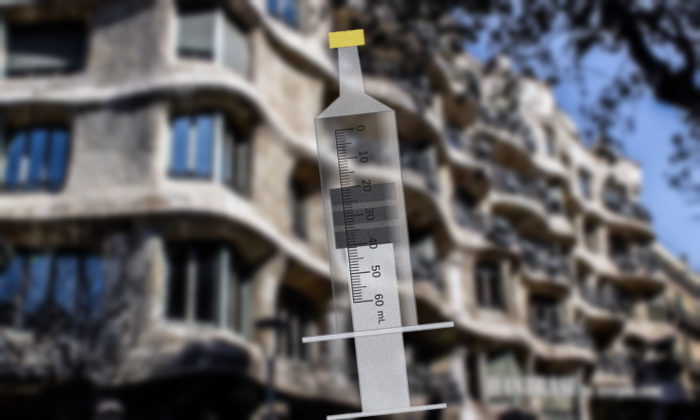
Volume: 20 mL
